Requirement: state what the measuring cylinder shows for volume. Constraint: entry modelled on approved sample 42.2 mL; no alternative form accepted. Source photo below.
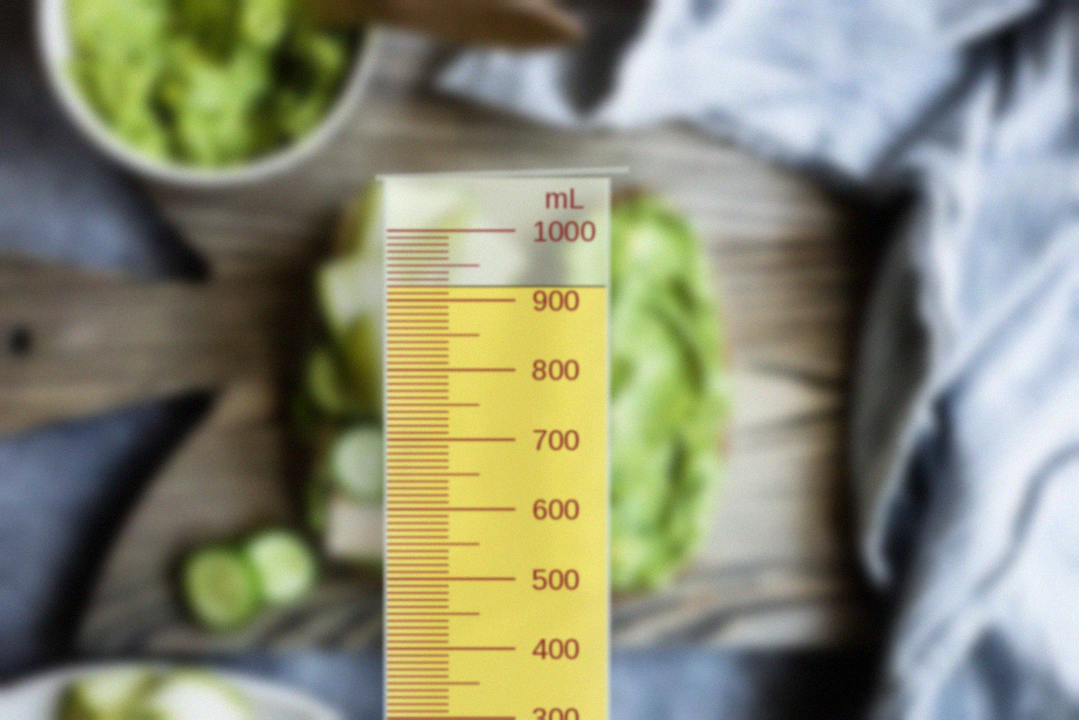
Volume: 920 mL
